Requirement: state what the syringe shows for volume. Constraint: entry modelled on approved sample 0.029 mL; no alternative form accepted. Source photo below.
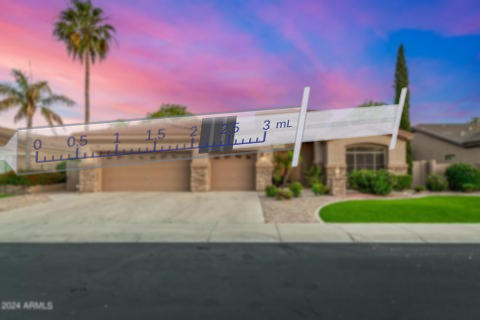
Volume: 2.1 mL
